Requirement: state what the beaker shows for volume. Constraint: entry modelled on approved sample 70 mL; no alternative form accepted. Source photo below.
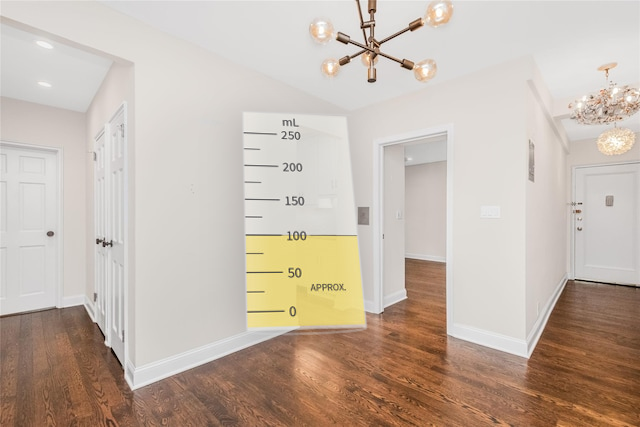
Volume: 100 mL
